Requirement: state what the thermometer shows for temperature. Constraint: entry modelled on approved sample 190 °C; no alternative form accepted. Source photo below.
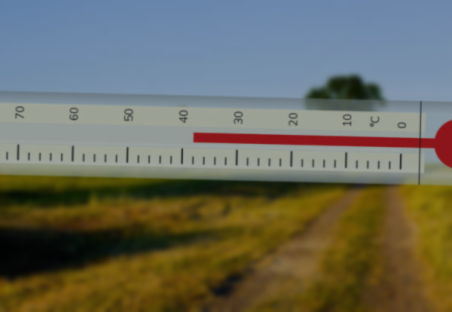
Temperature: 38 °C
